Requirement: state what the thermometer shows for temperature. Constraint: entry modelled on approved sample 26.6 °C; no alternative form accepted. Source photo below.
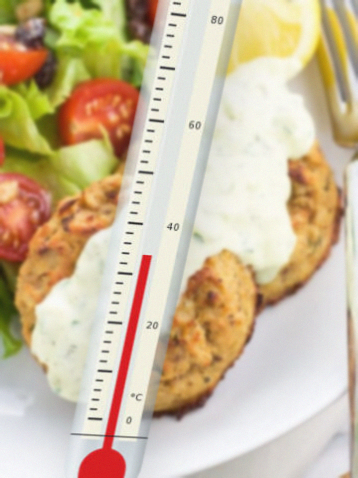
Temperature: 34 °C
